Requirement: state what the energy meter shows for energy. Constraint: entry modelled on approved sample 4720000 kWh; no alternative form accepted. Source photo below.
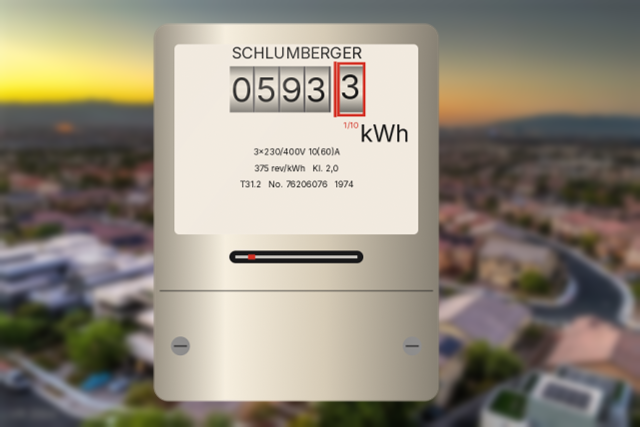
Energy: 593.3 kWh
